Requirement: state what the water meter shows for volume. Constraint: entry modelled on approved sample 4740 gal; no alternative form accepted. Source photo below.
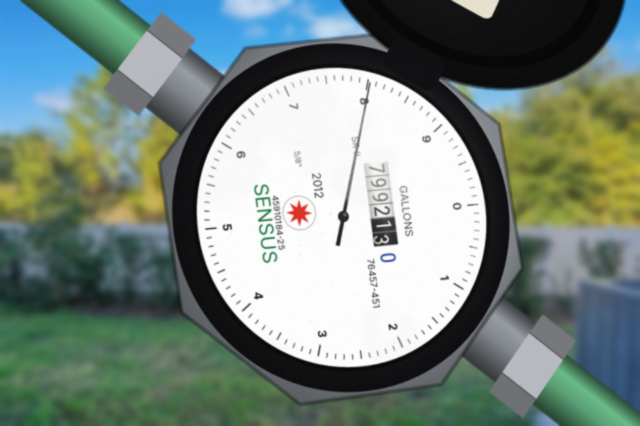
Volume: 7992128.0 gal
